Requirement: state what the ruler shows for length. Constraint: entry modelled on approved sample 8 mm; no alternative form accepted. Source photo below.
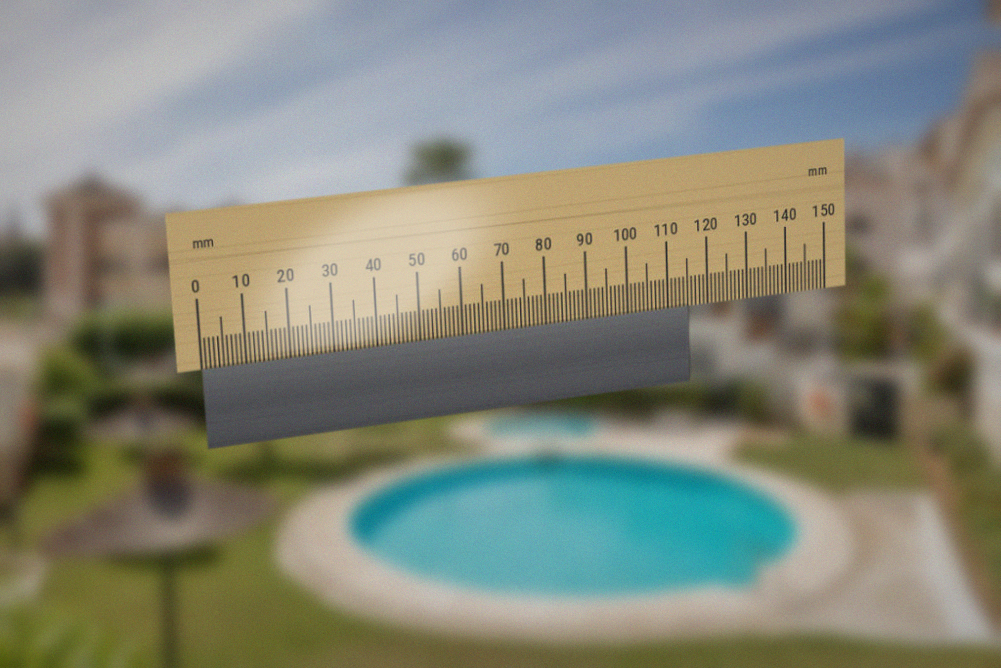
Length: 115 mm
